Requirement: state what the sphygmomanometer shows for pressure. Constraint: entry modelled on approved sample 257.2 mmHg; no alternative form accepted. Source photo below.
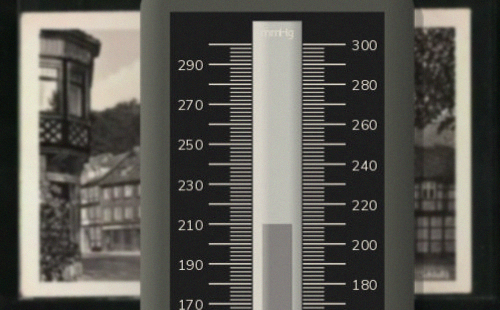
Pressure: 210 mmHg
